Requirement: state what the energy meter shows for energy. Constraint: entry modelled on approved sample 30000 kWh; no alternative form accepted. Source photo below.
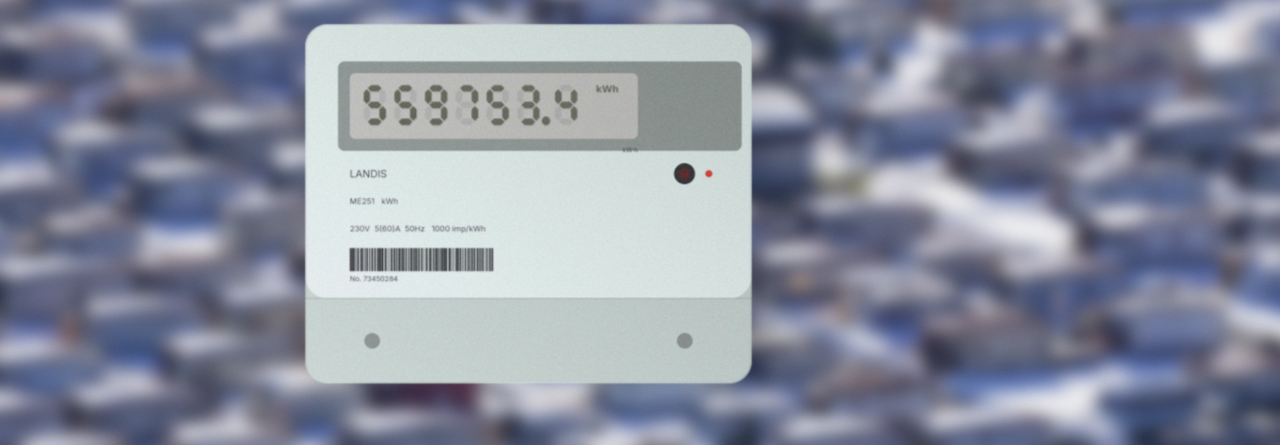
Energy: 559753.4 kWh
